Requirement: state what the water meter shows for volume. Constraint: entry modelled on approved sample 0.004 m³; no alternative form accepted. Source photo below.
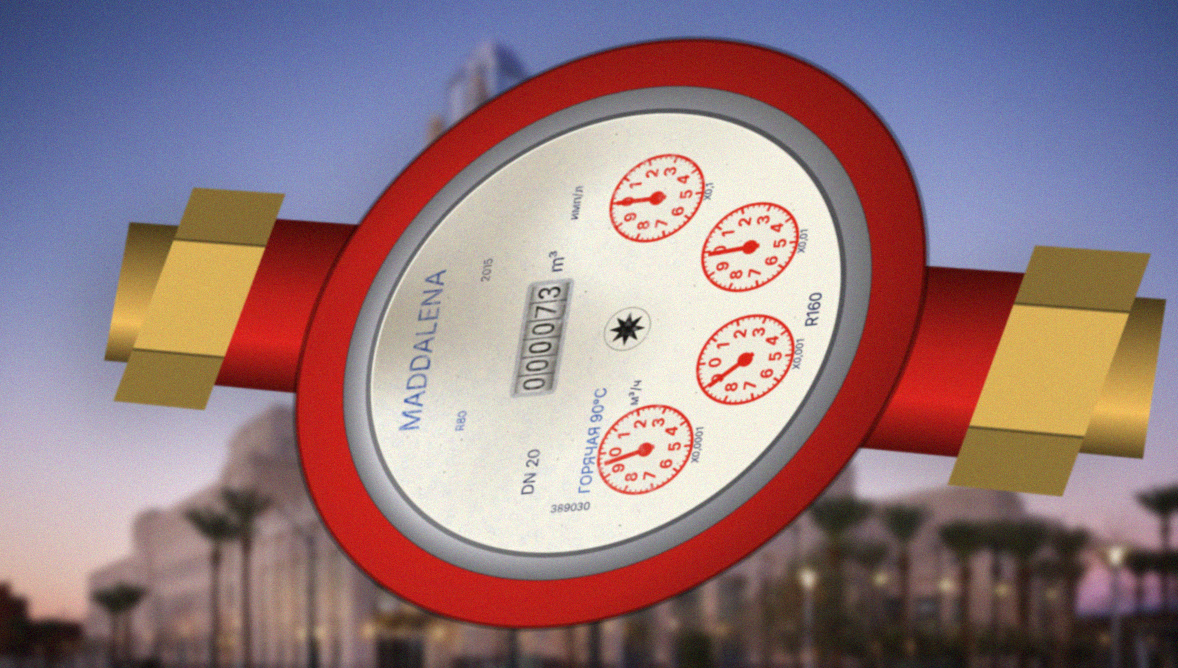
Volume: 72.9989 m³
